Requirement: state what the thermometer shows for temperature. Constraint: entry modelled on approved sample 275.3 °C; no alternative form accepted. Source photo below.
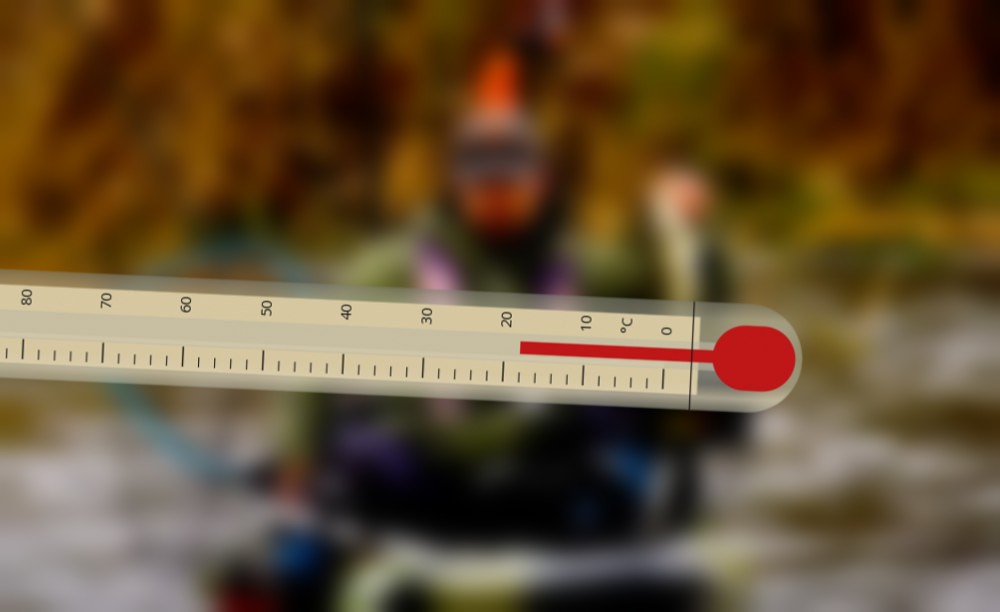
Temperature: 18 °C
